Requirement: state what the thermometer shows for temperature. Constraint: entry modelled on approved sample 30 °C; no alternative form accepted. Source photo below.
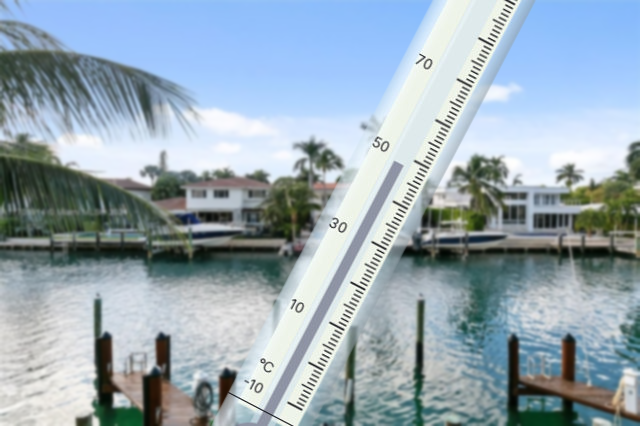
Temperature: 48 °C
